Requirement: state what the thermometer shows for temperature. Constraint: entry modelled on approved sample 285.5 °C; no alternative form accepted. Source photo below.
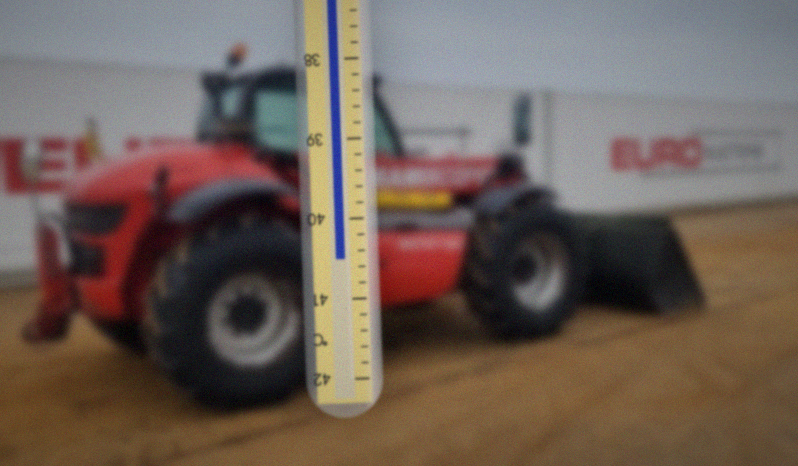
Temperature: 40.5 °C
